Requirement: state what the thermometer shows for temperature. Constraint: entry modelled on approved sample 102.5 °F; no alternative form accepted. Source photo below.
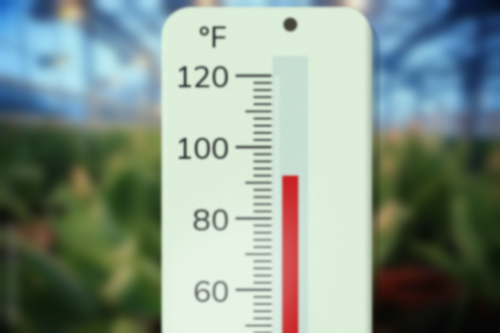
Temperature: 92 °F
